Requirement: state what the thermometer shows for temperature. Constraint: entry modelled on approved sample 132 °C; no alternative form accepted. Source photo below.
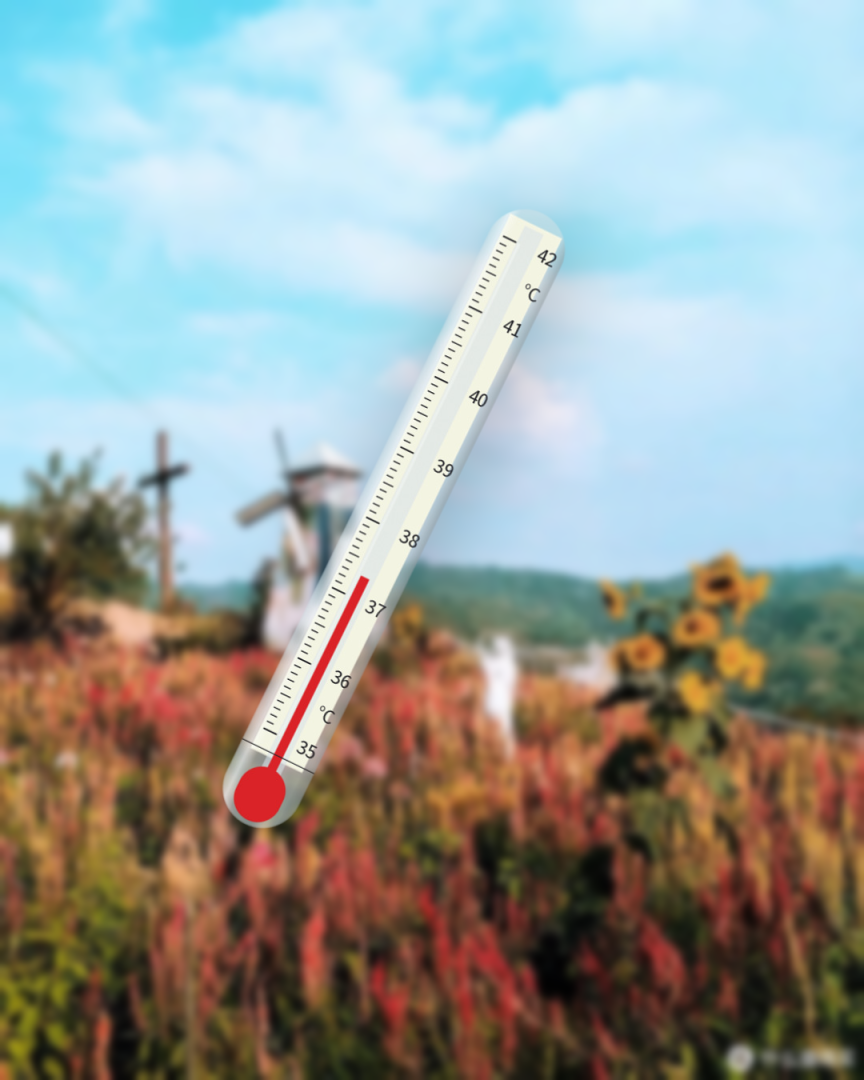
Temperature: 37.3 °C
